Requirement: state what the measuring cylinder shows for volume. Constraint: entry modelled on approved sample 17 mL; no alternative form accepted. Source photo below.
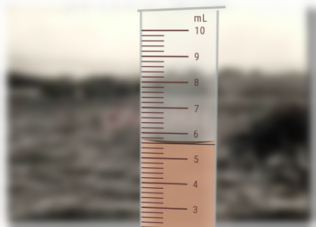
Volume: 5.6 mL
